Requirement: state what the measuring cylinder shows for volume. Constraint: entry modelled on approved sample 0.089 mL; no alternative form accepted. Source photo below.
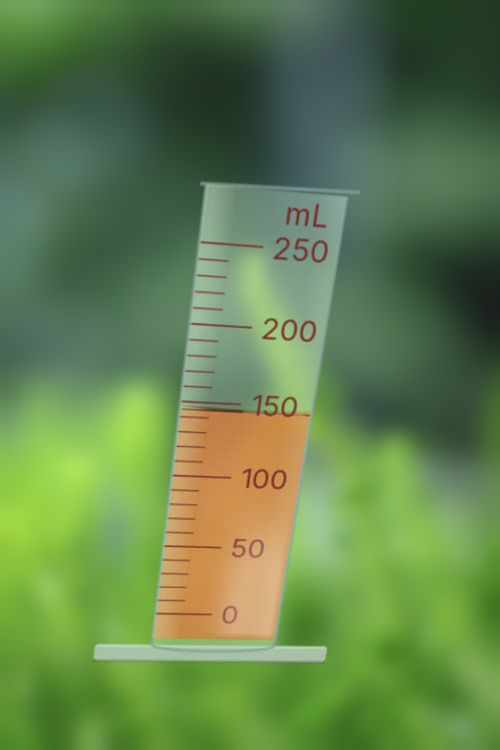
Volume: 145 mL
